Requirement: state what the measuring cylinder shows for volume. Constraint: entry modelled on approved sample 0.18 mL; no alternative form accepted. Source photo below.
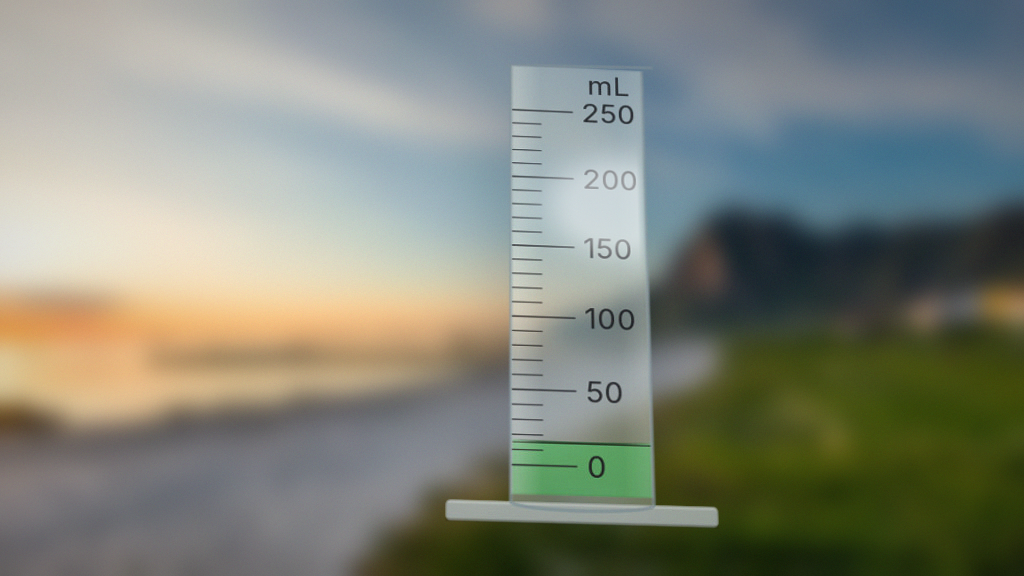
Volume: 15 mL
